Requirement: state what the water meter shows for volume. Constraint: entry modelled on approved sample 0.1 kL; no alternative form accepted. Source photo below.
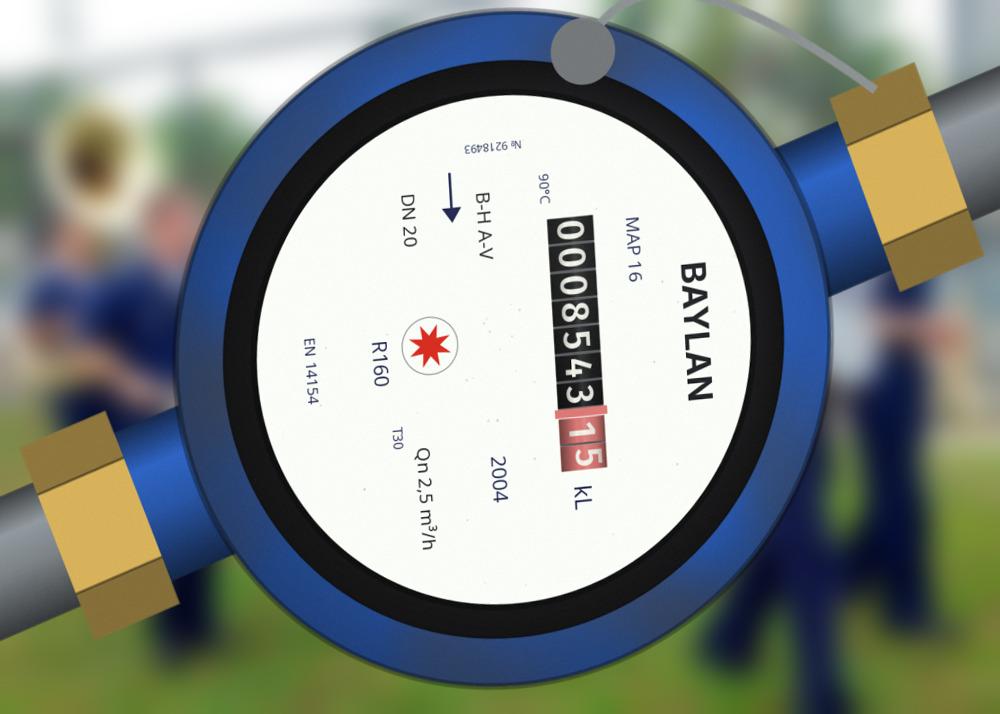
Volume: 8543.15 kL
